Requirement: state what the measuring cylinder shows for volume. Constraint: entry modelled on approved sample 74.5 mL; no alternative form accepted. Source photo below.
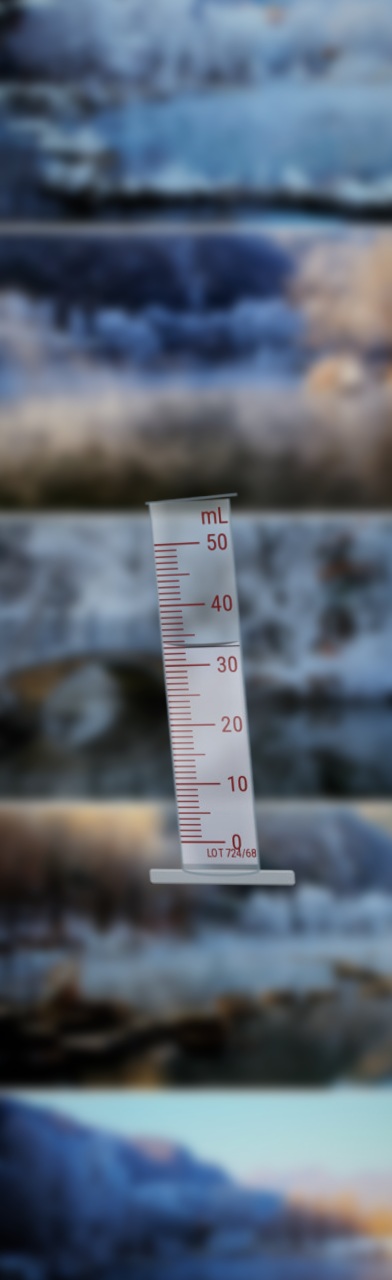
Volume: 33 mL
